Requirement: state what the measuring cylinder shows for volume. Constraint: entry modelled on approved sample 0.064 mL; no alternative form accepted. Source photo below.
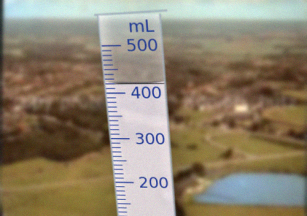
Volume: 420 mL
